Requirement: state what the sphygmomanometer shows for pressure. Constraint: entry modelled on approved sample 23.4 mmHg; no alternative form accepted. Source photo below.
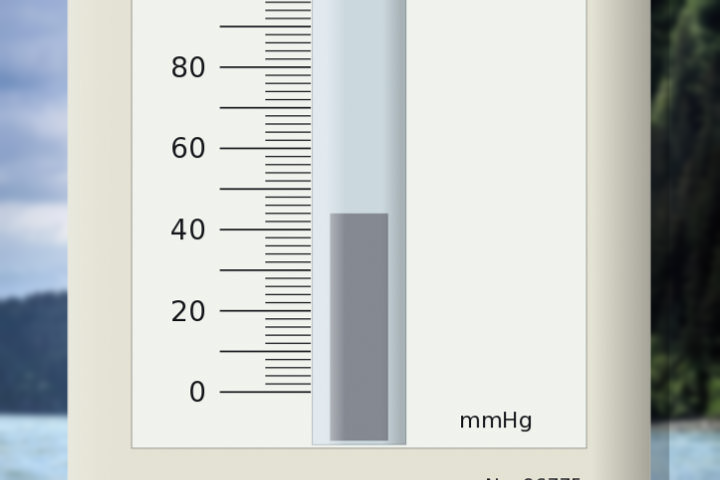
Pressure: 44 mmHg
